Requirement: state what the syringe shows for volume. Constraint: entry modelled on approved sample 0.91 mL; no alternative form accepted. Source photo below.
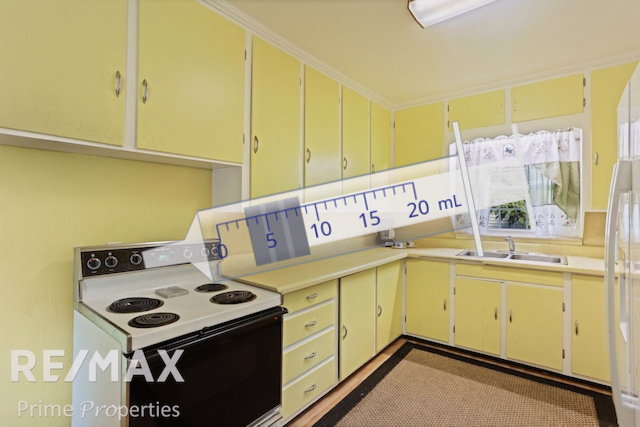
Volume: 3 mL
